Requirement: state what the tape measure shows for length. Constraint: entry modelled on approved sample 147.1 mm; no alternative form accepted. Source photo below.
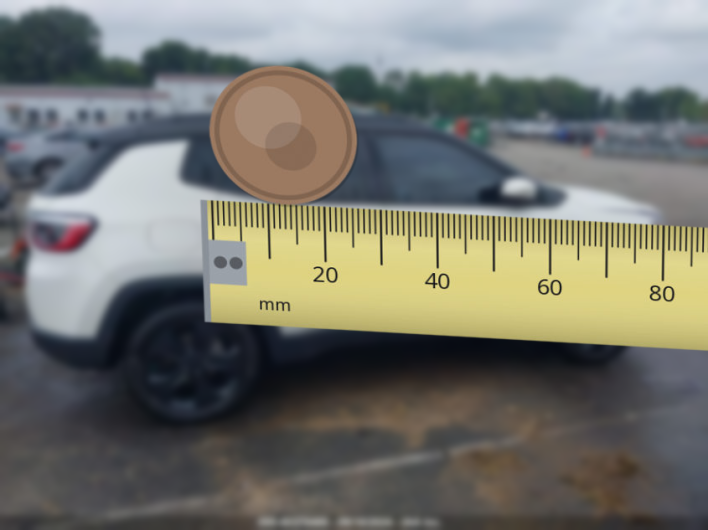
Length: 26 mm
